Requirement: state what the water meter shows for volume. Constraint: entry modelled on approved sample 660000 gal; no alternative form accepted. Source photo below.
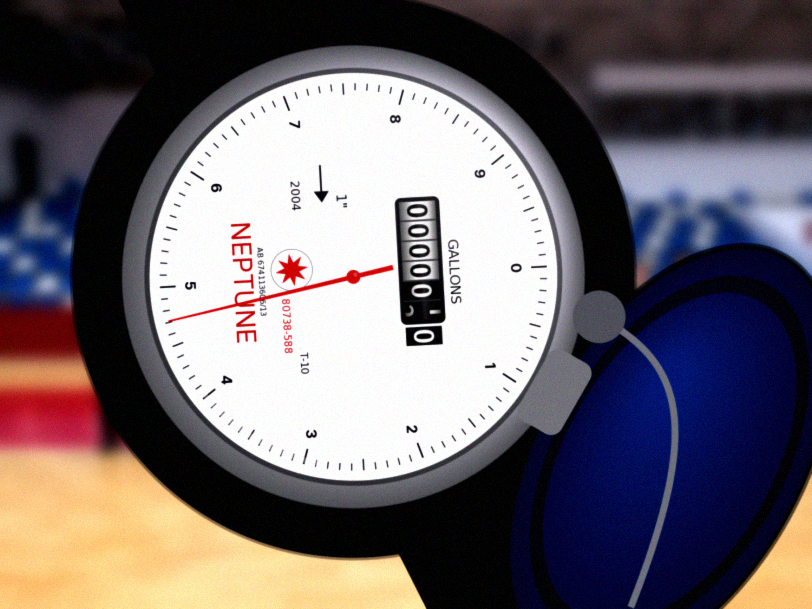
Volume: 14.7 gal
